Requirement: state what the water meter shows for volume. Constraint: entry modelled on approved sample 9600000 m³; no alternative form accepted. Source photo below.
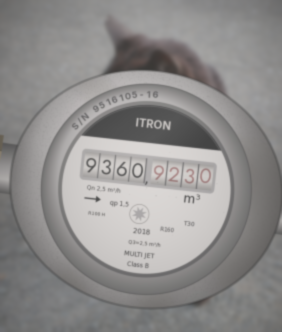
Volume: 9360.9230 m³
